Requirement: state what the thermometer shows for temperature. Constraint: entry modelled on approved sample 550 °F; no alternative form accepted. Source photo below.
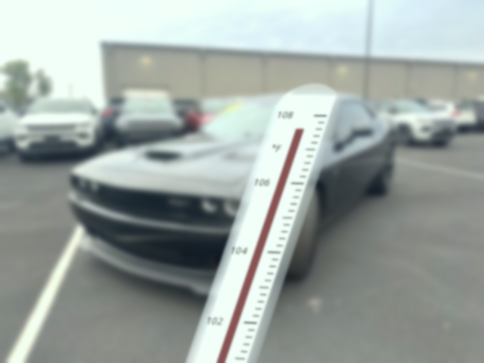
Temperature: 107.6 °F
